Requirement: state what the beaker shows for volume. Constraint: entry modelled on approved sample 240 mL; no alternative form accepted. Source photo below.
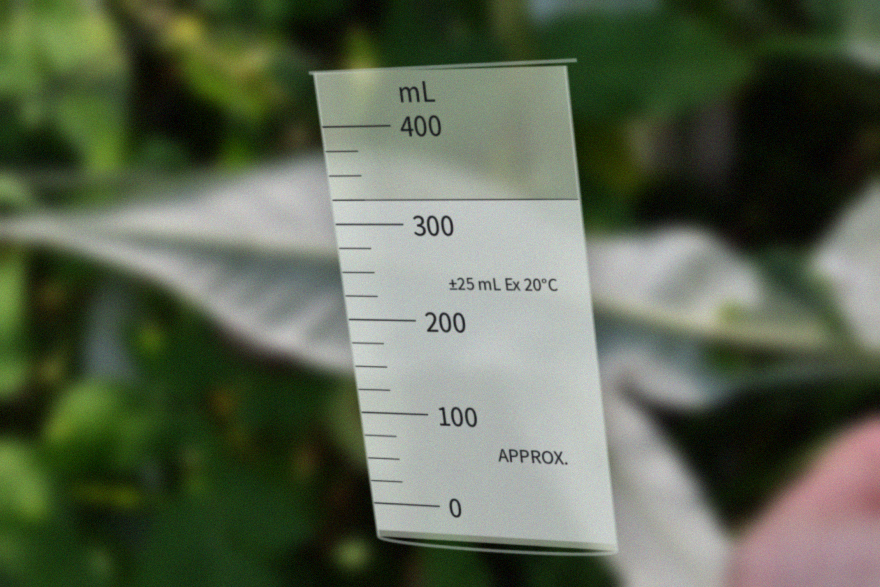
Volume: 325 mL
